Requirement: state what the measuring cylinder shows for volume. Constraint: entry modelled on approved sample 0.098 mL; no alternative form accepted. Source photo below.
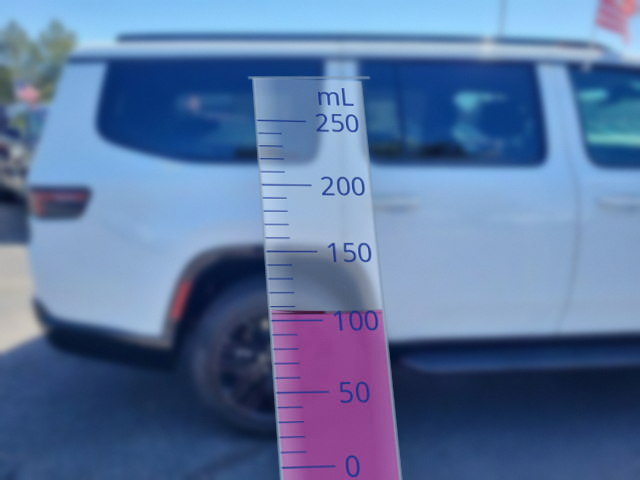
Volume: 105 mL
